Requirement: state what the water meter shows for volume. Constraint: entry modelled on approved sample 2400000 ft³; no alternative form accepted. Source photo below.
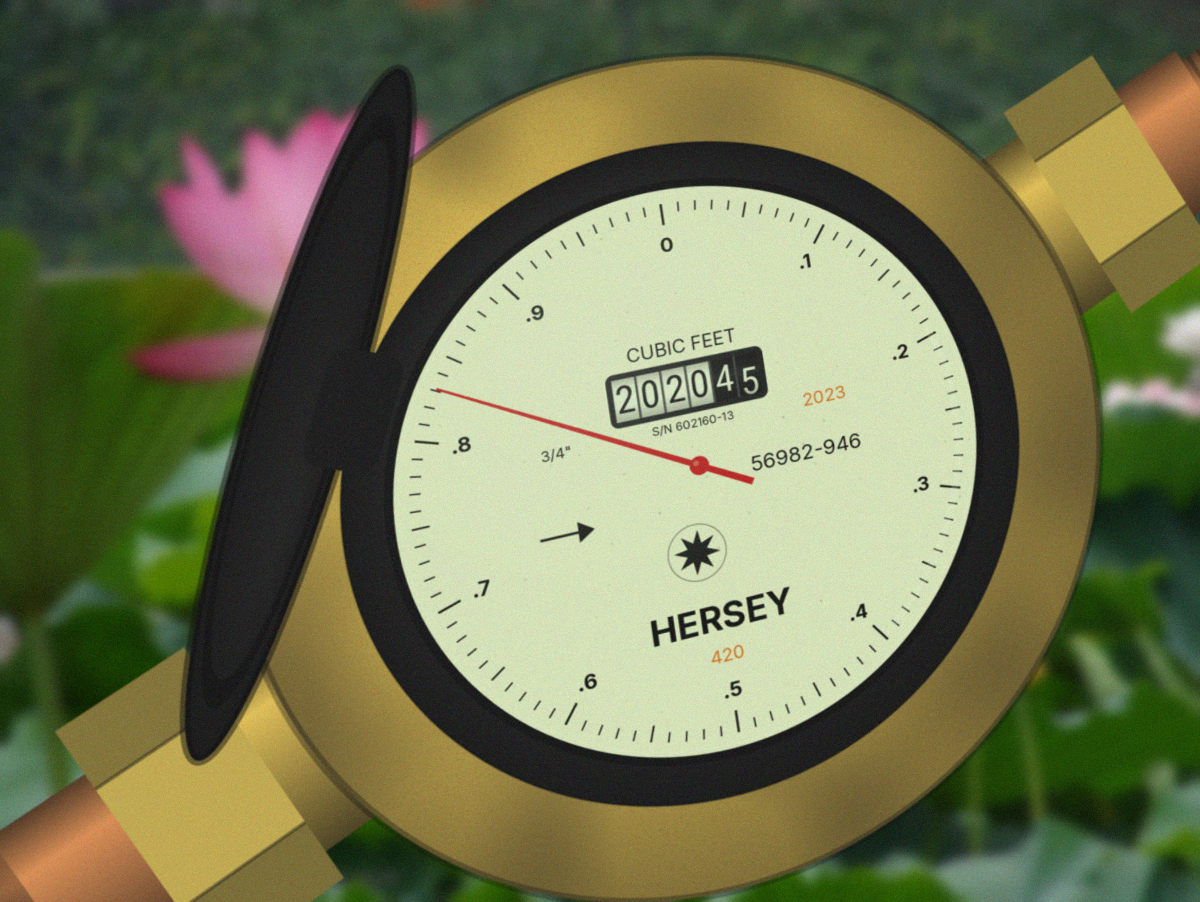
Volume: 202044.83 ft³
